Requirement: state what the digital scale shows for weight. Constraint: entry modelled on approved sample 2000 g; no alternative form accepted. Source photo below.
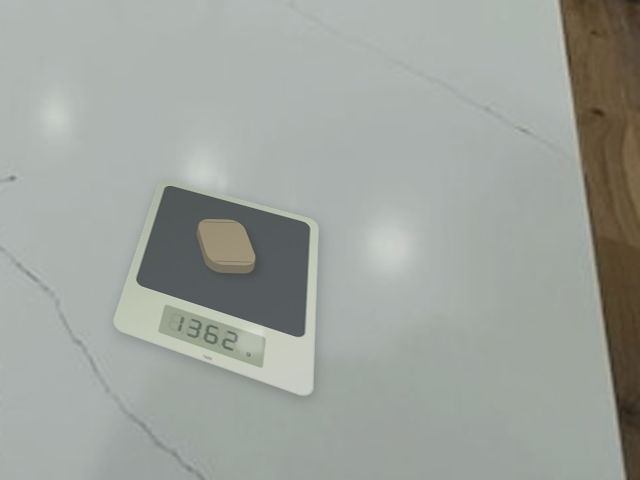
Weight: 1362 g
